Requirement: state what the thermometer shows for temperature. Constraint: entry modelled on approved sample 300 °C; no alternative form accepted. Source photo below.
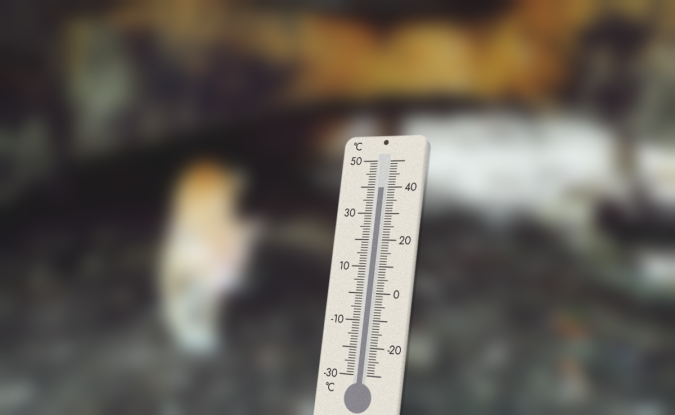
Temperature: 40 °C
